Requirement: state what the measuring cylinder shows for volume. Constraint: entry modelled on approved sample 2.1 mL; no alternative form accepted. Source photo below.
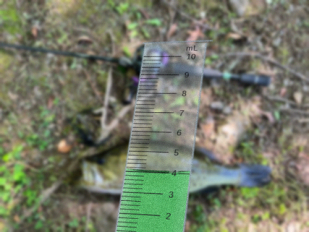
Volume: 4 mL
